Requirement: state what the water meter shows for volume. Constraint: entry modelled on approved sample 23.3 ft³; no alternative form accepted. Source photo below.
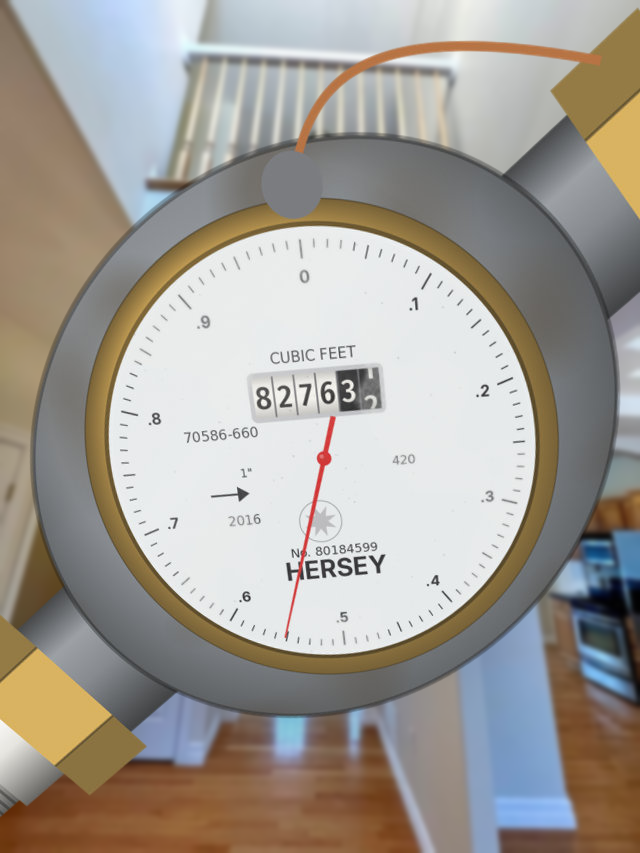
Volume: 827631.55 ft³
